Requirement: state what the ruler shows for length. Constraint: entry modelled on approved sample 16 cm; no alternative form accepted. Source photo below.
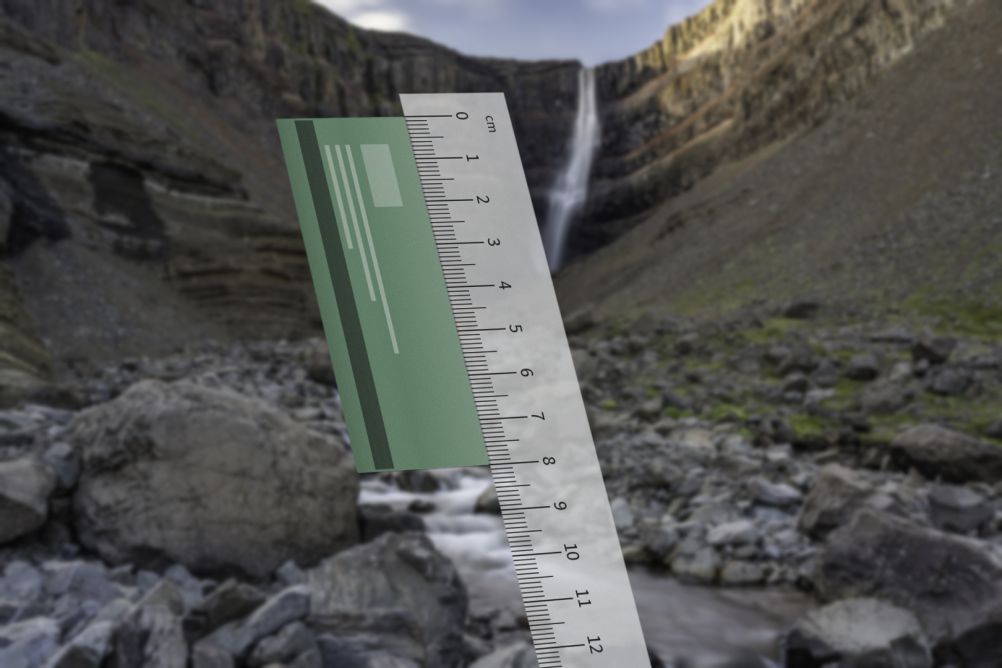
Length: 8 cm
